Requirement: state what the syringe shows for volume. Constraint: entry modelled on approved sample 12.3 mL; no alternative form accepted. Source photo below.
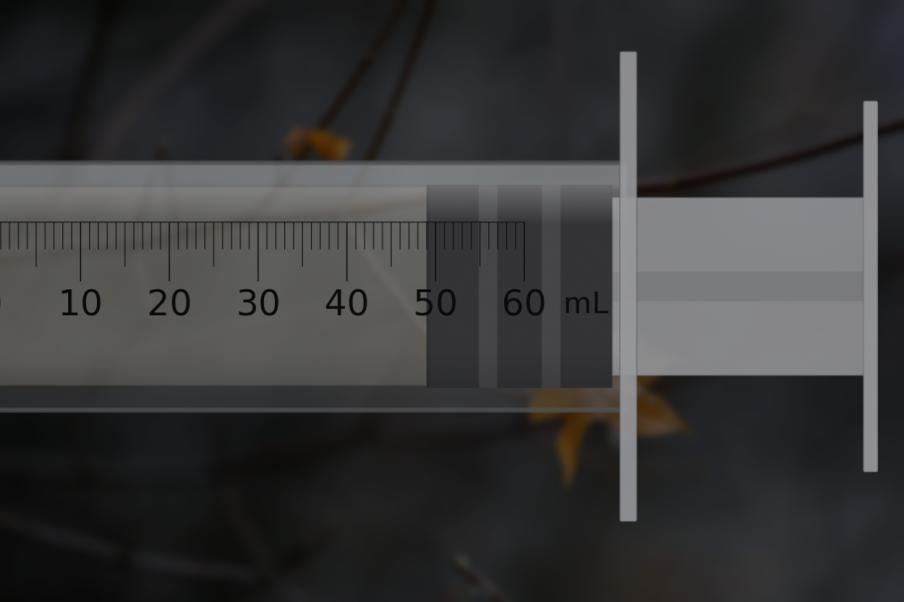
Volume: 49 mL
